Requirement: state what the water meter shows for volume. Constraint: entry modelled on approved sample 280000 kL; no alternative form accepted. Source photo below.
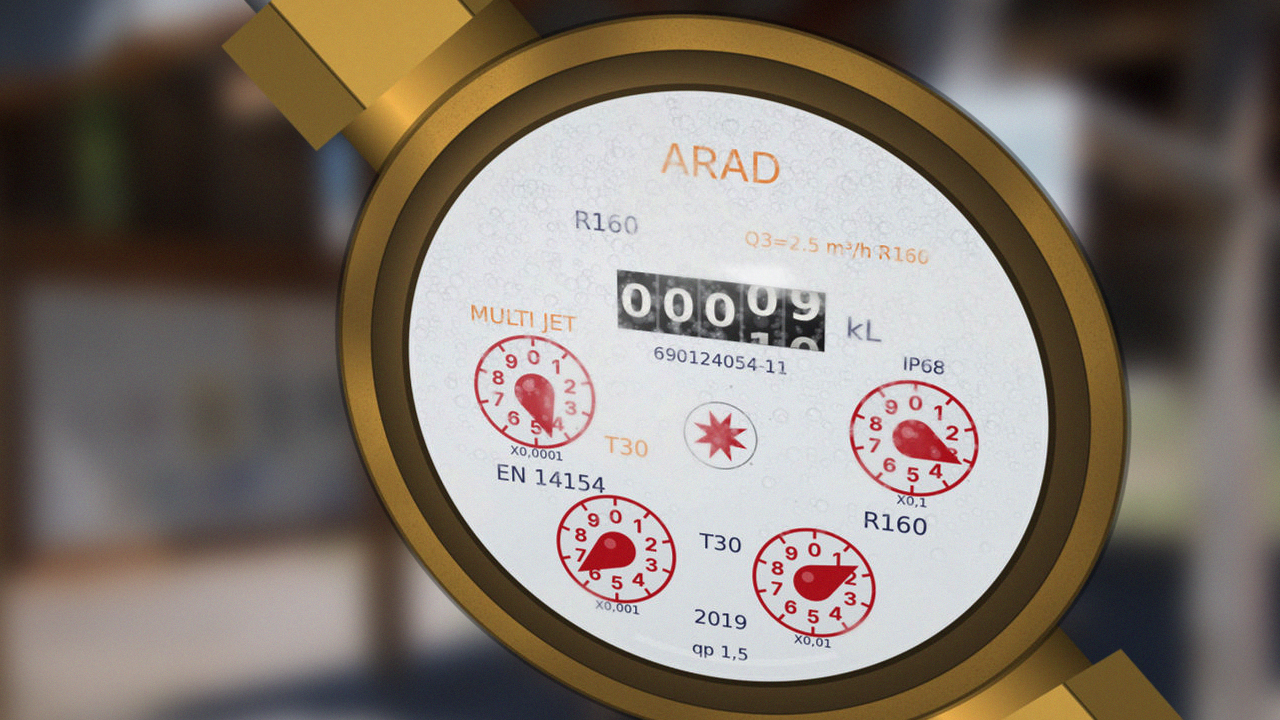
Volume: 9.3164 kL
